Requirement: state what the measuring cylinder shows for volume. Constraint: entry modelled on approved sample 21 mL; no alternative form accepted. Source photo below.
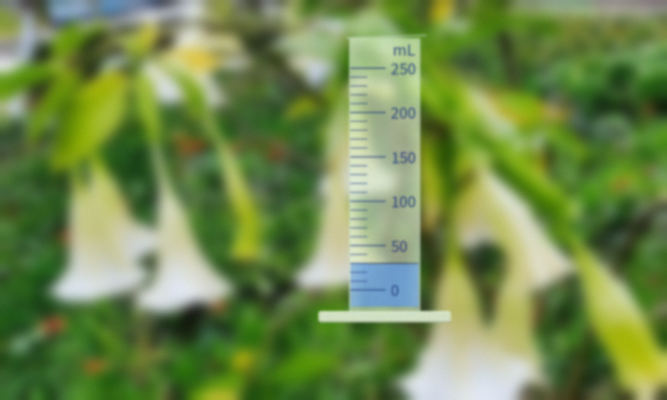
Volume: 30 mL
